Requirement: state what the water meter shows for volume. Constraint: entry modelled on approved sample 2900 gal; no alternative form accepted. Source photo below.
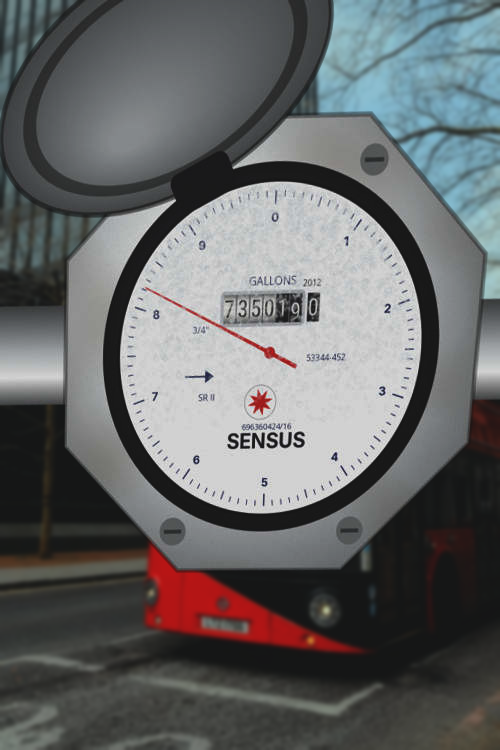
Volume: 7350188.2 gal
